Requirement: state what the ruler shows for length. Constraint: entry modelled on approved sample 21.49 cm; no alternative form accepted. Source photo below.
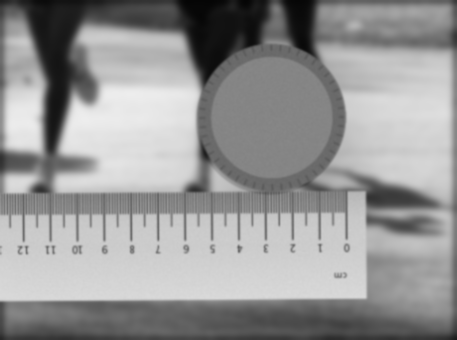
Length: 5.5 cm
